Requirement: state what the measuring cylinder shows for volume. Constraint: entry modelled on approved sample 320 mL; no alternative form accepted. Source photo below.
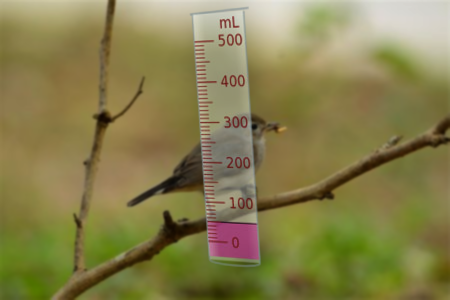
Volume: 50 mL
